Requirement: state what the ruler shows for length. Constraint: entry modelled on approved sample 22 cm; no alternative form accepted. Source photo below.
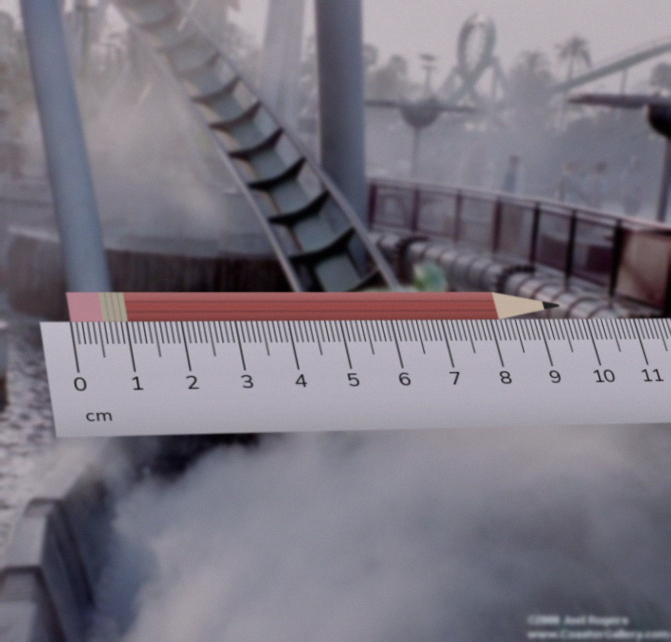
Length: 9.5 cm
